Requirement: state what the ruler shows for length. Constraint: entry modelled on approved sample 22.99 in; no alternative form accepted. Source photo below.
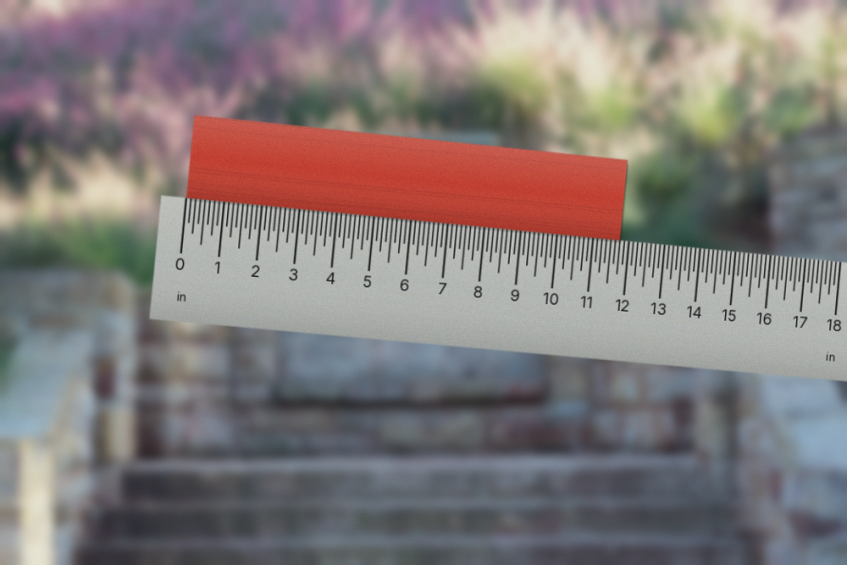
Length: 11.75 in
